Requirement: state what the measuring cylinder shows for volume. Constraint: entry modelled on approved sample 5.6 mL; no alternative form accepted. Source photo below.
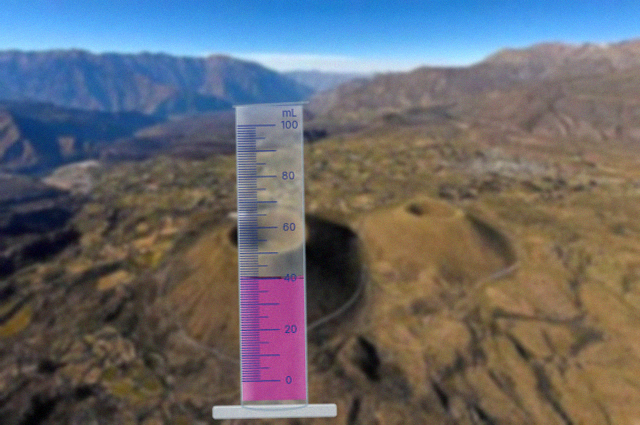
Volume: 40 mL
